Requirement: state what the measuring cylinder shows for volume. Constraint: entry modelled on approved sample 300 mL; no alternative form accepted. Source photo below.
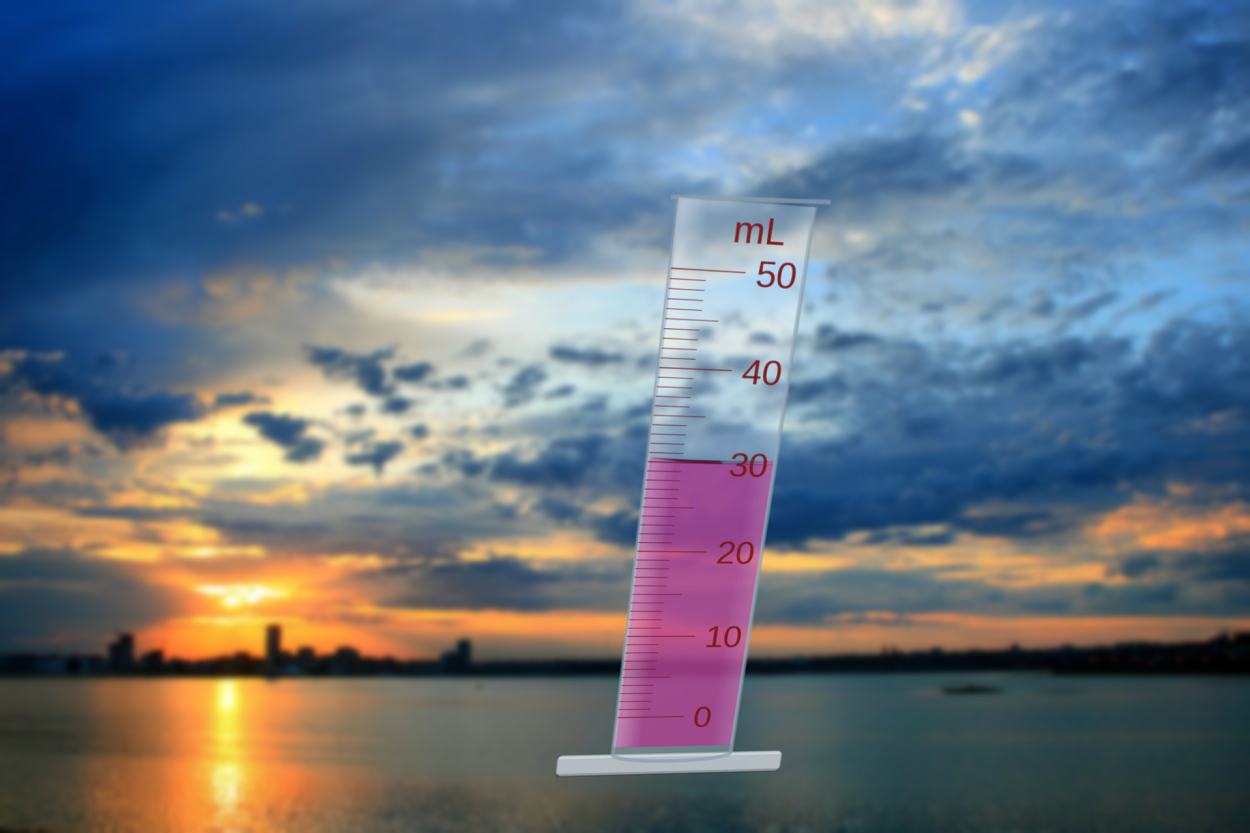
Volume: 30 mL
